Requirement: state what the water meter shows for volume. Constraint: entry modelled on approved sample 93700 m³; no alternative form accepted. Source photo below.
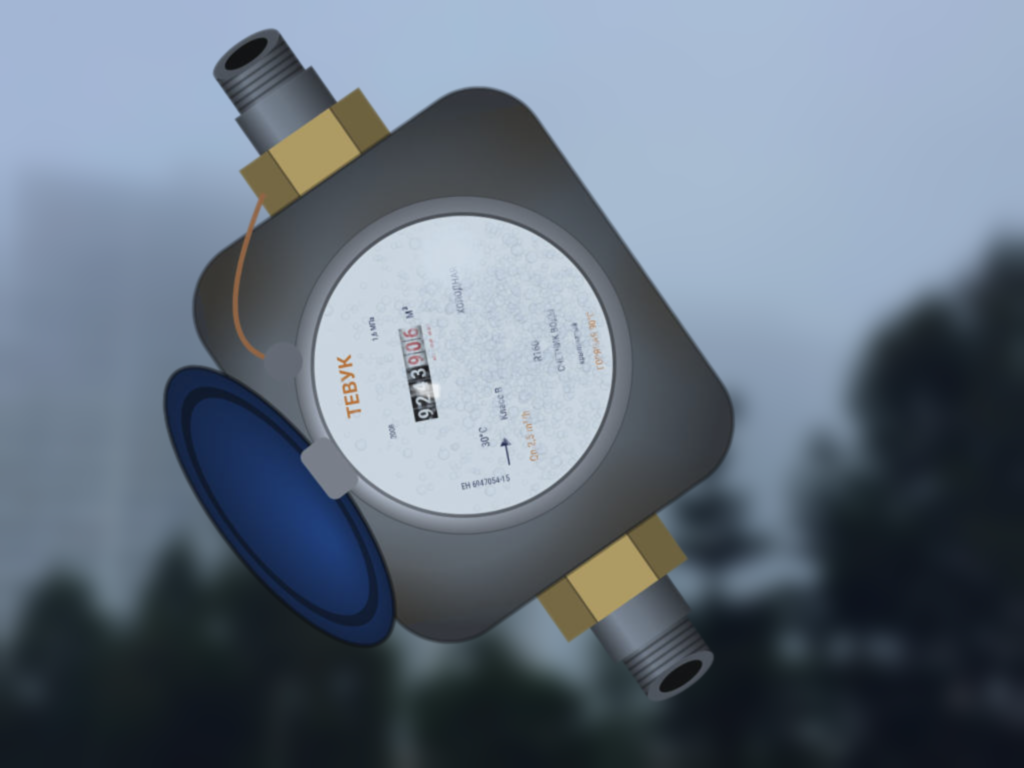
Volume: 9243.906 m³
